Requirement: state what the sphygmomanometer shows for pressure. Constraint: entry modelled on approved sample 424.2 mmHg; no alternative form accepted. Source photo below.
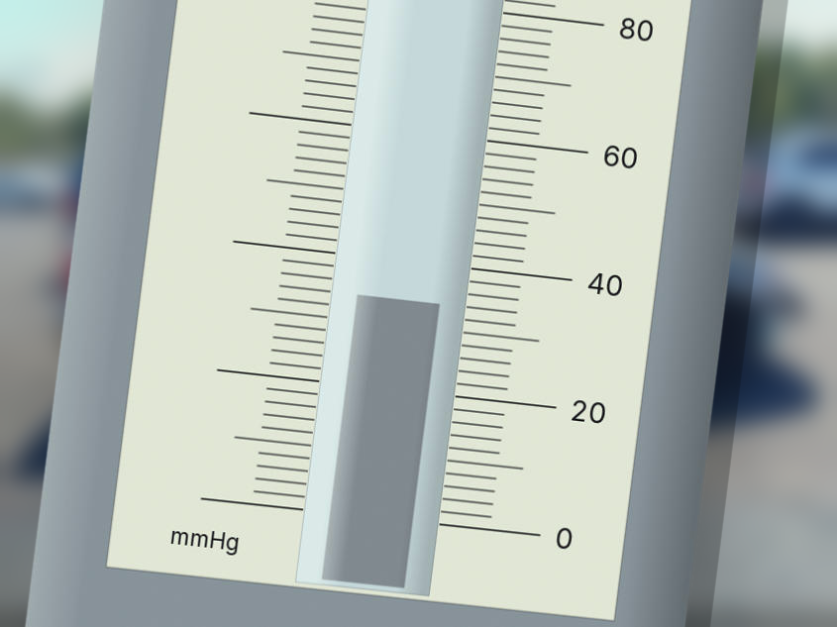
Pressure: 34 mmHg
